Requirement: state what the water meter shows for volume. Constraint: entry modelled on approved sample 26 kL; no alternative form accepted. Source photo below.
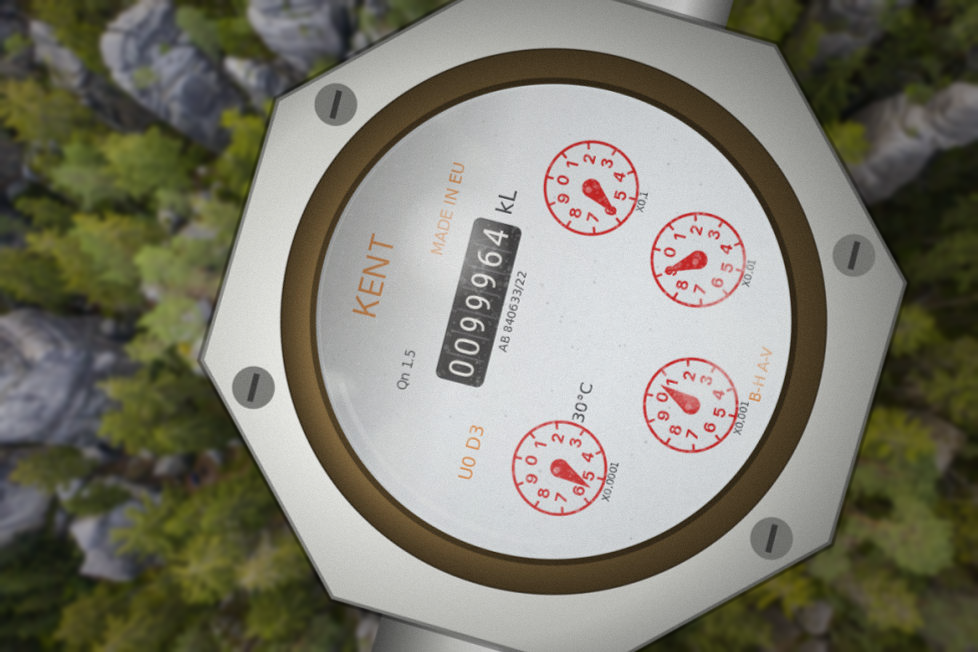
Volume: 99964.5905 kL
